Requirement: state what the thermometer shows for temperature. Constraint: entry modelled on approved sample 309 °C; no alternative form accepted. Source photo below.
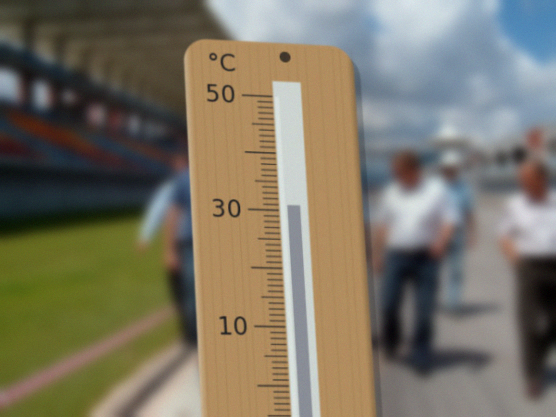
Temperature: 31 °C
